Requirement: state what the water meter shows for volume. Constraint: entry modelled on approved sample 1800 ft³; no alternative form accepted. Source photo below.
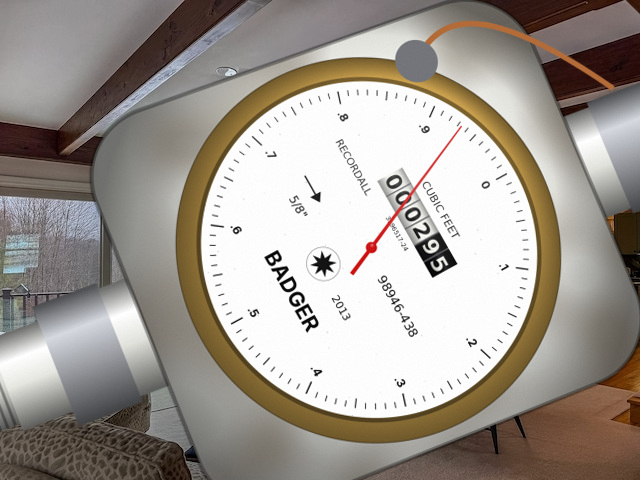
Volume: 294.93 ft³
